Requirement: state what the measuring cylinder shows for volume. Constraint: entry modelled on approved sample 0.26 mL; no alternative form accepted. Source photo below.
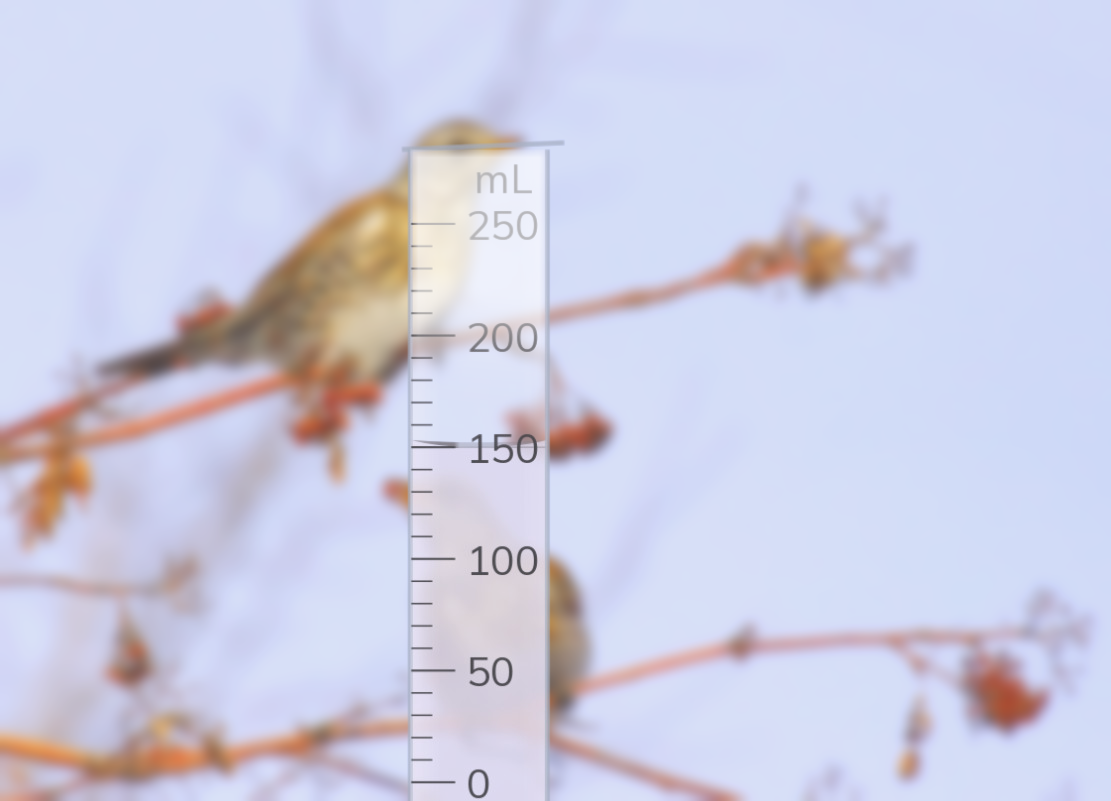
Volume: 150 mL
